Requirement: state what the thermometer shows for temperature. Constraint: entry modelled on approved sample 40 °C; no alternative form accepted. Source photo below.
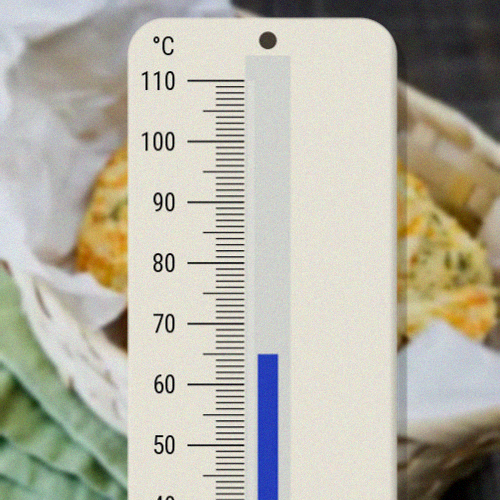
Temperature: 65 °C
